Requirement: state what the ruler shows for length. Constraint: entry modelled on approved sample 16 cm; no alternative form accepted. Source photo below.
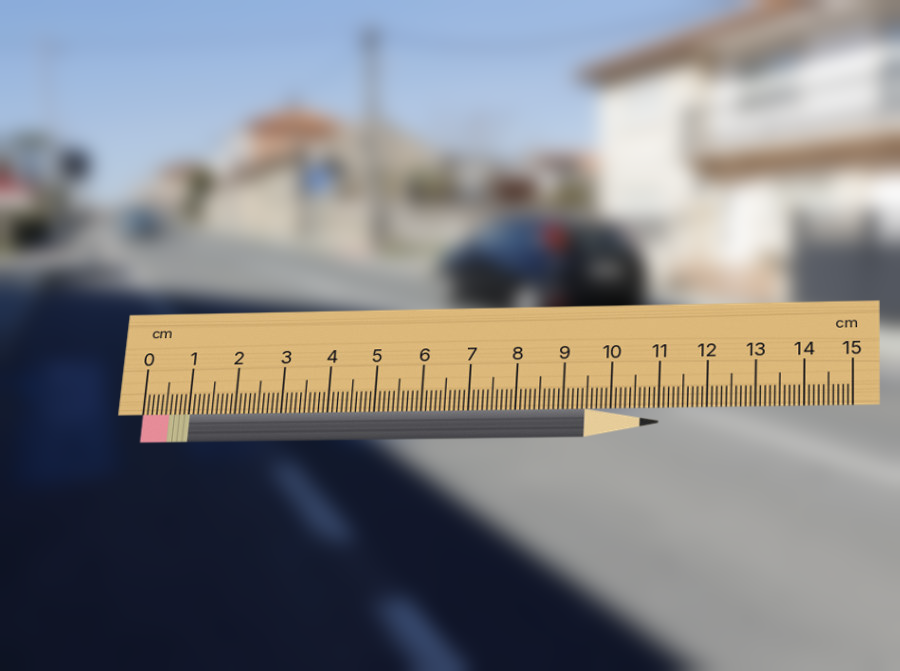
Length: 11 cm
